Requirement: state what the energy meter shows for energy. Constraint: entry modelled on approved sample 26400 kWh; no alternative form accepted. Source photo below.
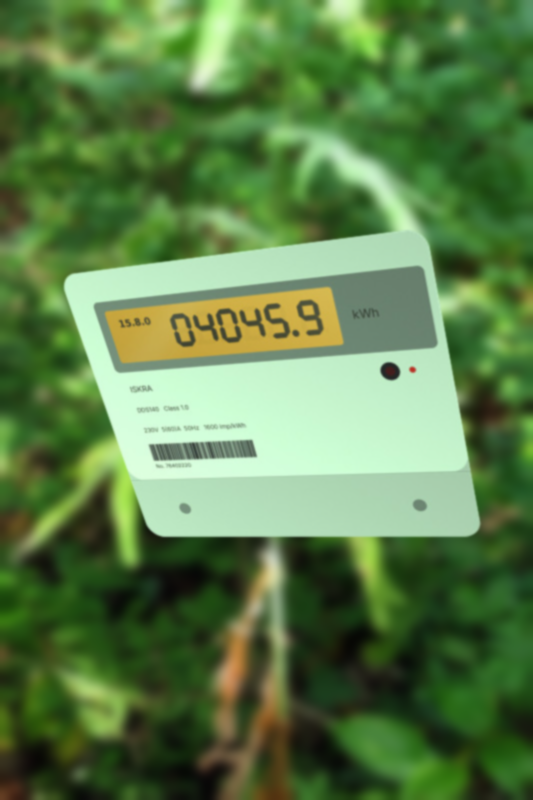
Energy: 4045.9 kWh
